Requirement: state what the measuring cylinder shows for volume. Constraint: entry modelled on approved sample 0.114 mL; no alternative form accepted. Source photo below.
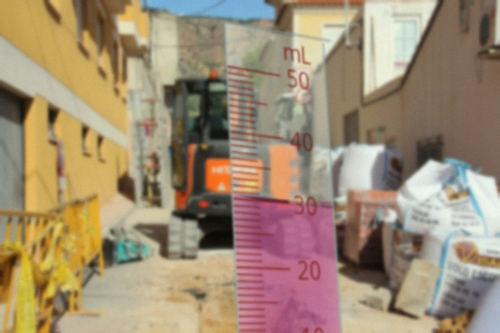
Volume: 30 mL
